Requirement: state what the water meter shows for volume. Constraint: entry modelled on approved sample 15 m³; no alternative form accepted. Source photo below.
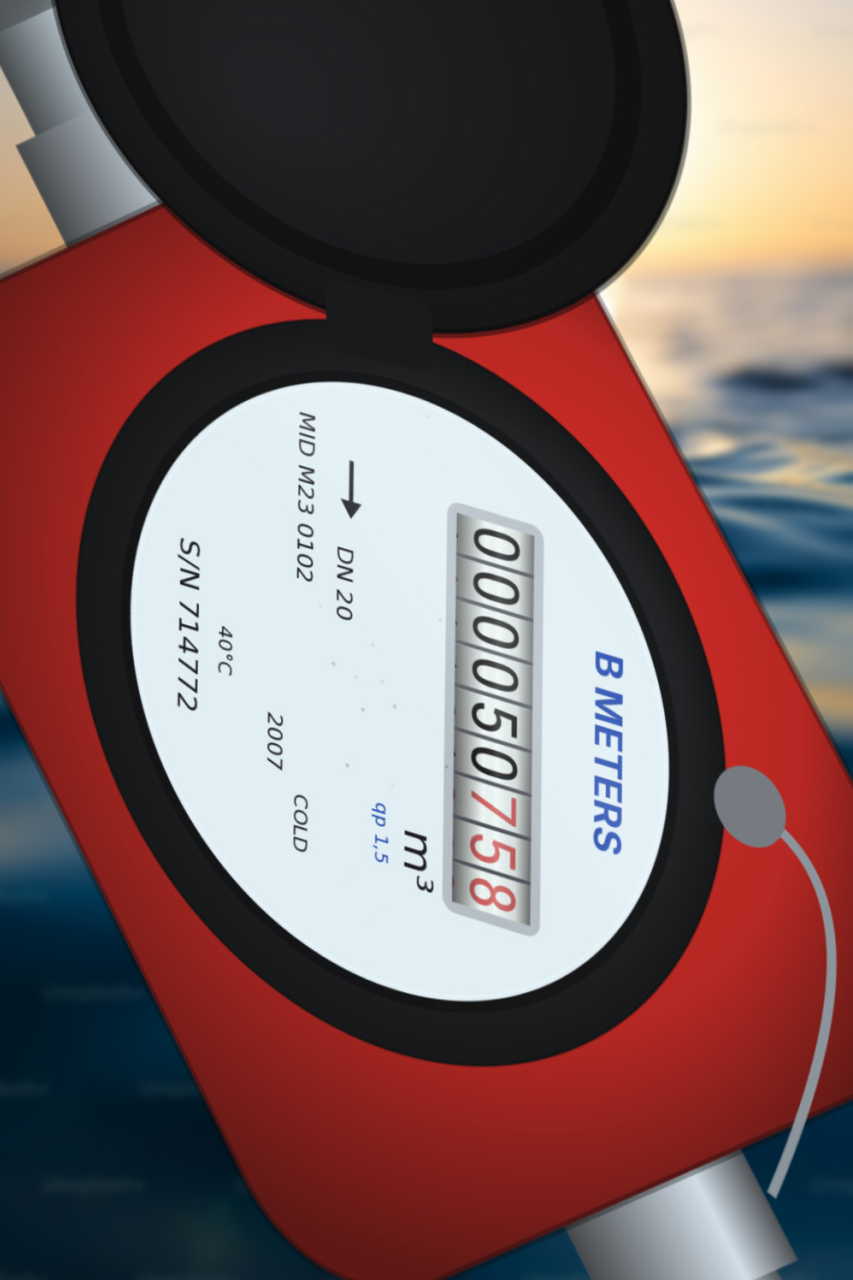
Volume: 50.758 m³
